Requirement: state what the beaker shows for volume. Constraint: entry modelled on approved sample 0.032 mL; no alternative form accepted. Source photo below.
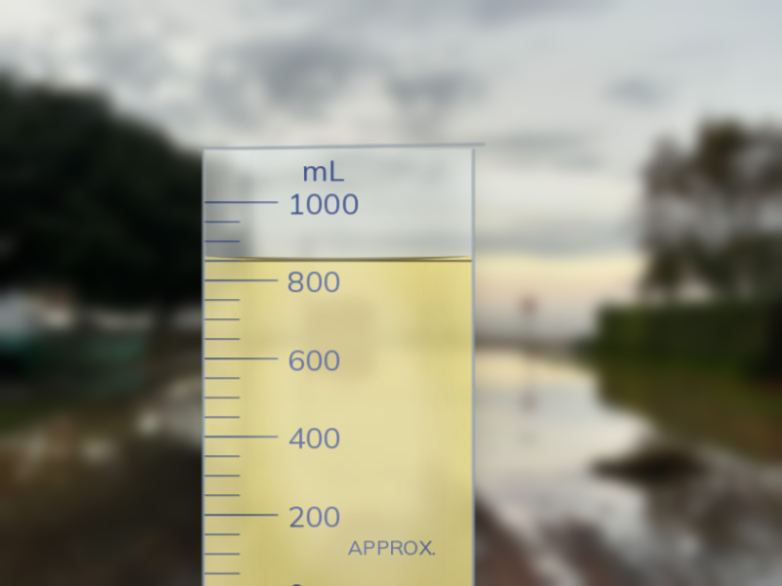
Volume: 850 mL
